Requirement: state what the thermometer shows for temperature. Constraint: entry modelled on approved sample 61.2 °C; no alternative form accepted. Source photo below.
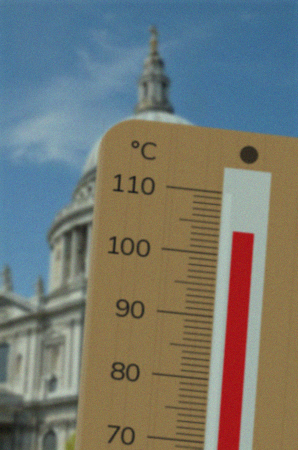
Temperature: 104 °C
